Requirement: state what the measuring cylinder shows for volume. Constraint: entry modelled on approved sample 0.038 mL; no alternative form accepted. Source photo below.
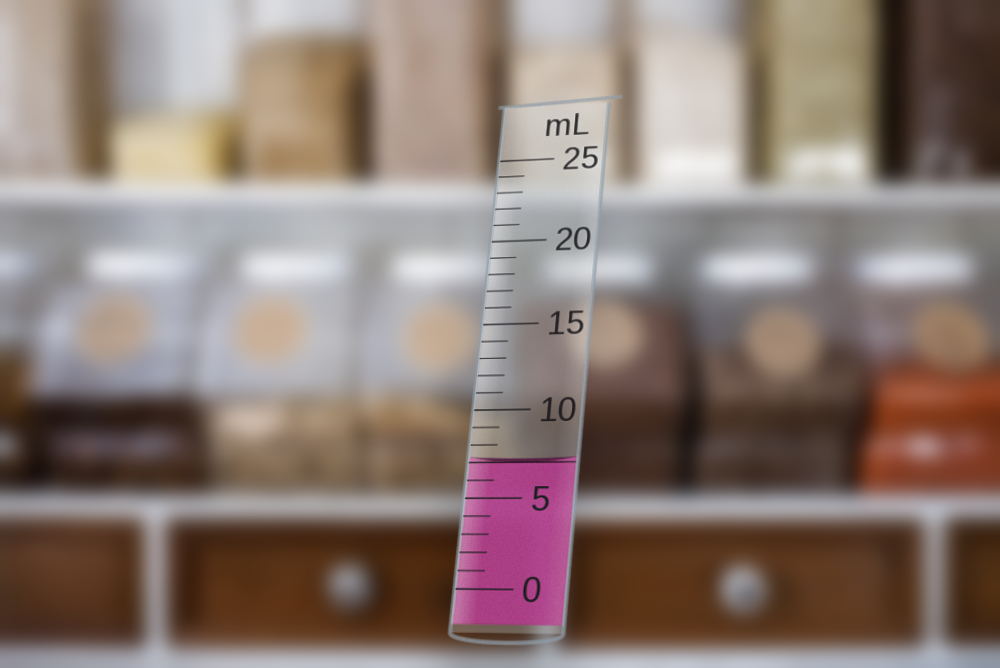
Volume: 7 mL
